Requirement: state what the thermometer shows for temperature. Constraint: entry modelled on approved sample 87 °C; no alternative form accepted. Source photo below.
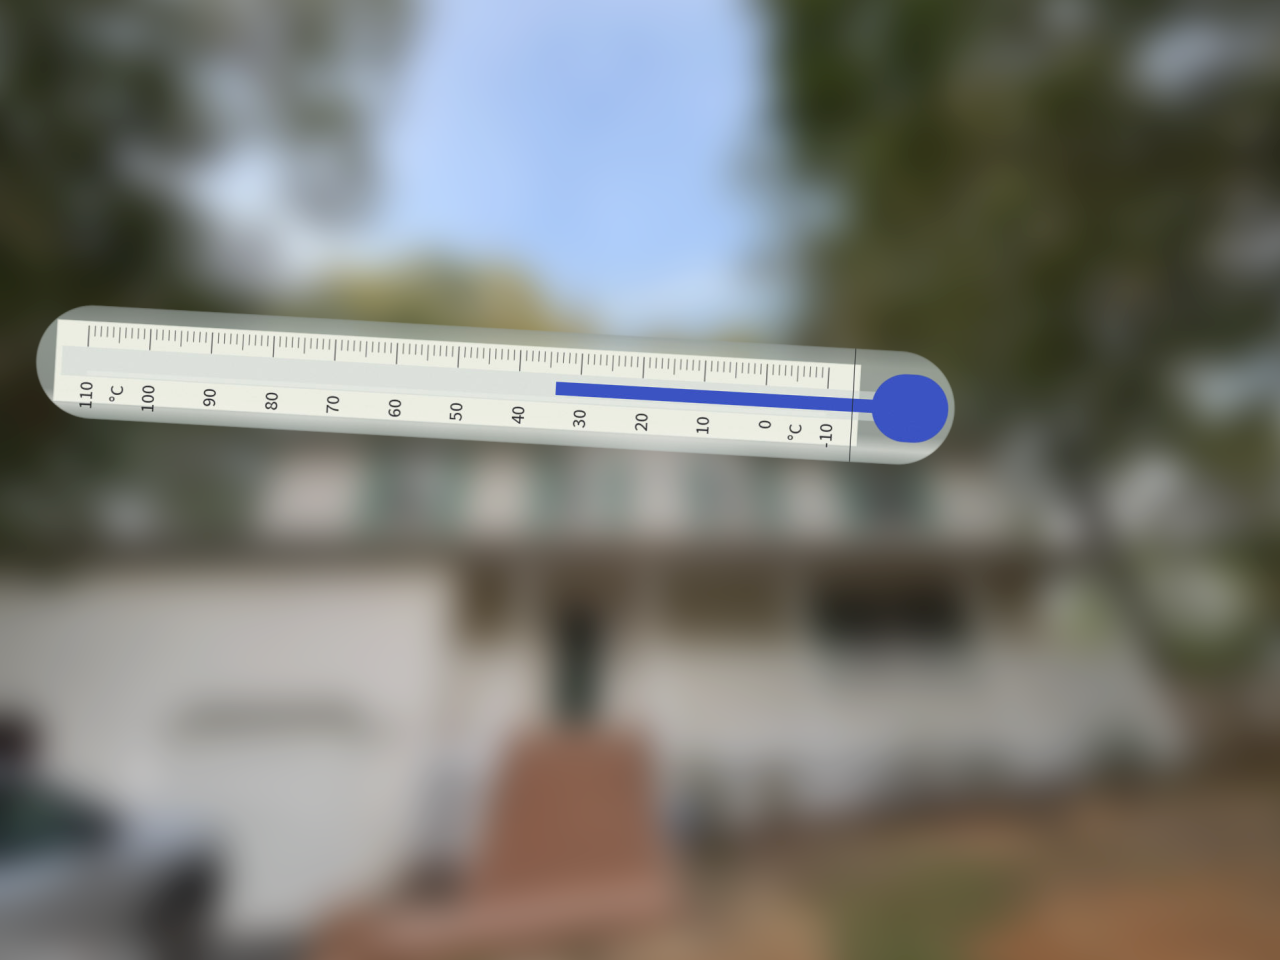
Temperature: 34 °C
